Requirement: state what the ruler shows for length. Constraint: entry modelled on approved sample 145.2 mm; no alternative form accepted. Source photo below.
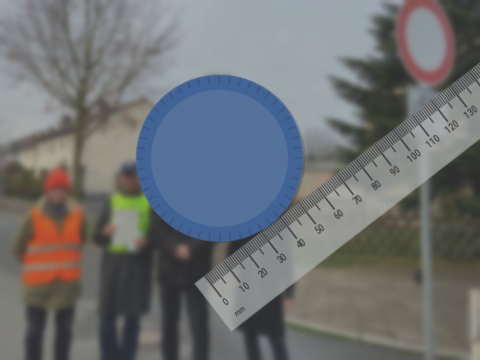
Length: 70 mm
